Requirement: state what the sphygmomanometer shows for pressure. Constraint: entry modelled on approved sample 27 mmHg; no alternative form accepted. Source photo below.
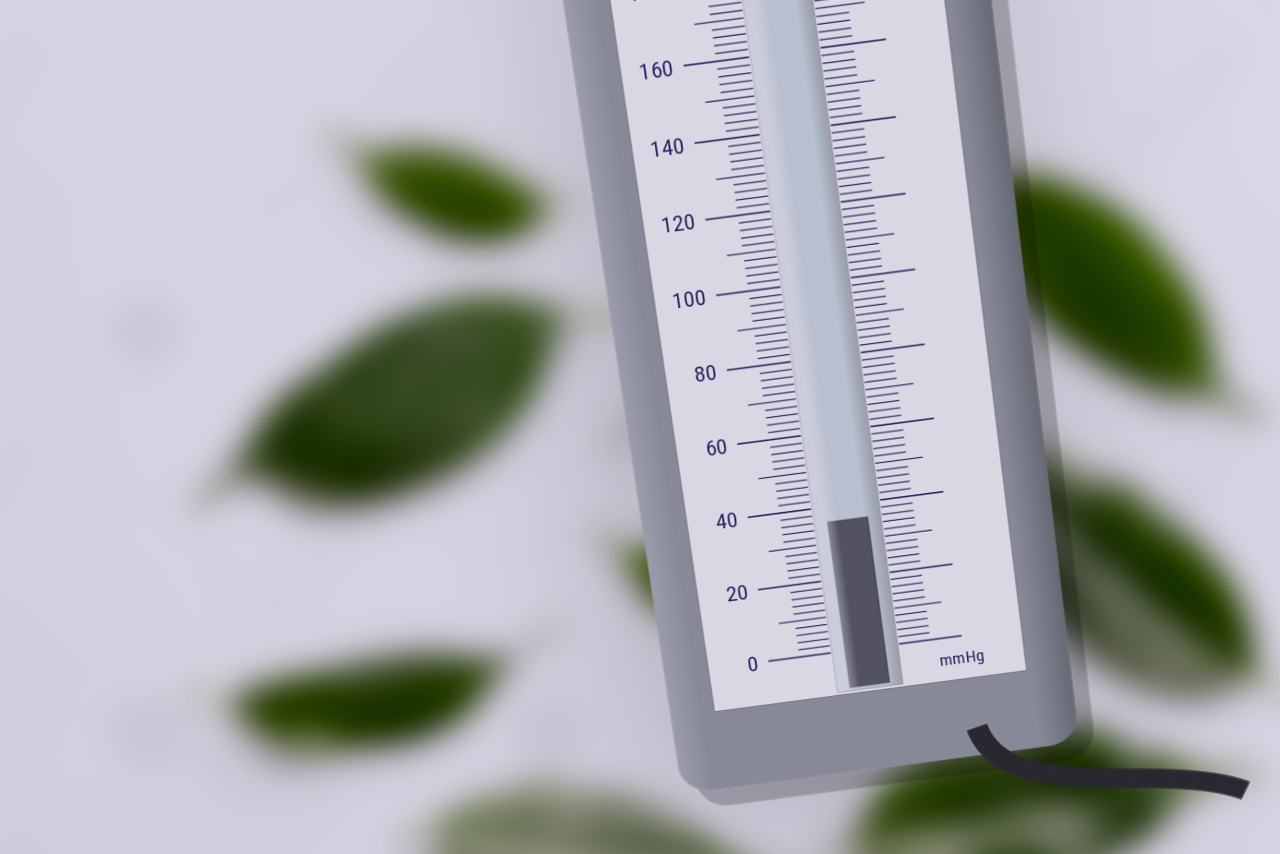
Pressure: 36 mmHg
